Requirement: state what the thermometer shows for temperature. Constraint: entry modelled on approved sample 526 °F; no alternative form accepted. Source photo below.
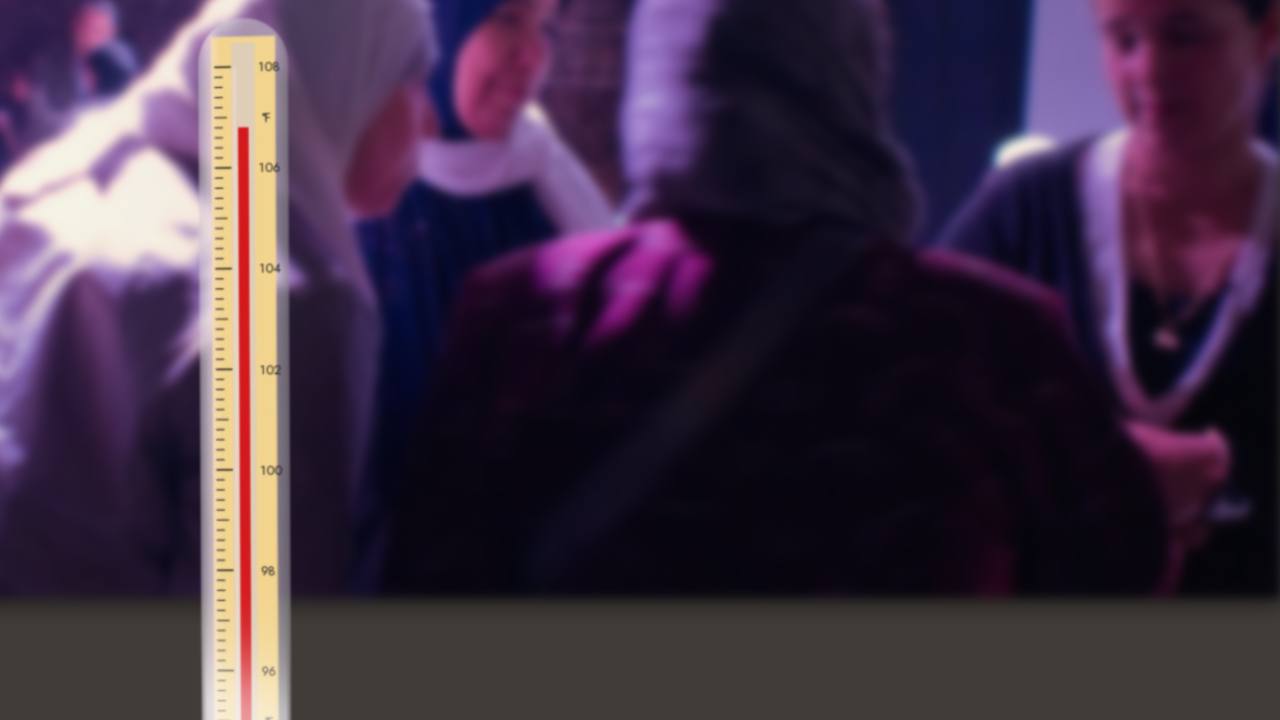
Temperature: 106.8 °F
